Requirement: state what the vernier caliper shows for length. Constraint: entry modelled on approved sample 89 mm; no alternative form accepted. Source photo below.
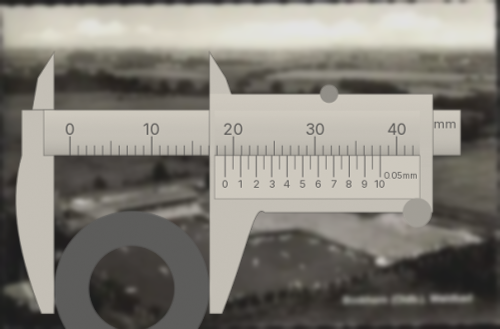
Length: 19.0 mm
